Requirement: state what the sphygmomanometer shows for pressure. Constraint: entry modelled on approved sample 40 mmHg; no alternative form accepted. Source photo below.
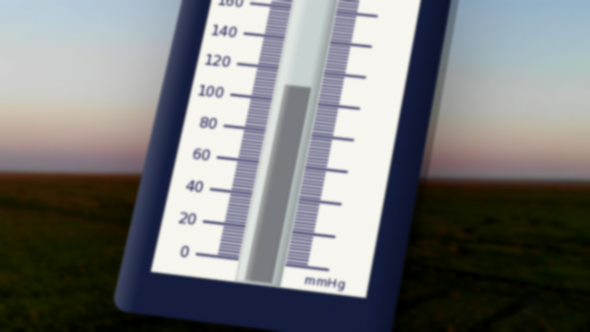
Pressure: 110 mmHg
